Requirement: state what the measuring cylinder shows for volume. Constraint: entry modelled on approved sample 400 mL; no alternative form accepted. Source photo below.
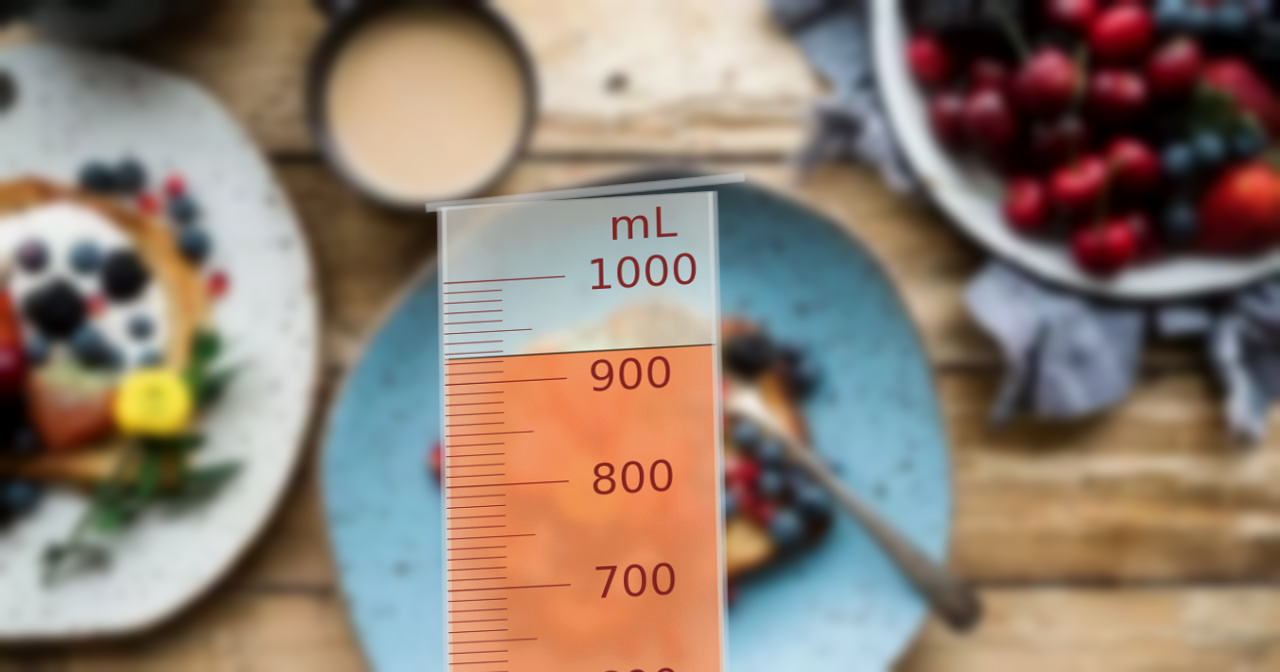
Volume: 925 mL
